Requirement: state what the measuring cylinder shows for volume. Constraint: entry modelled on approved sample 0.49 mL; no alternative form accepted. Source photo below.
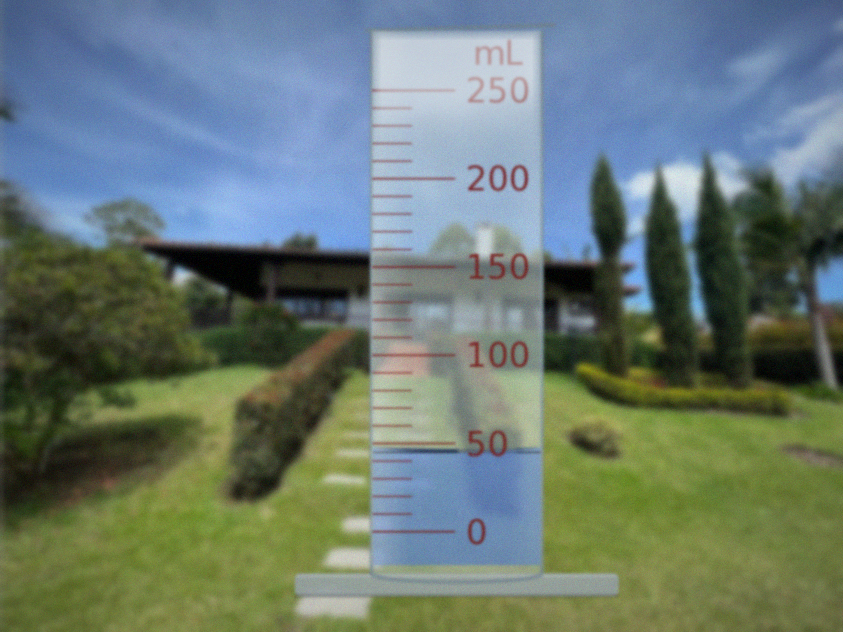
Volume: 45 mL
